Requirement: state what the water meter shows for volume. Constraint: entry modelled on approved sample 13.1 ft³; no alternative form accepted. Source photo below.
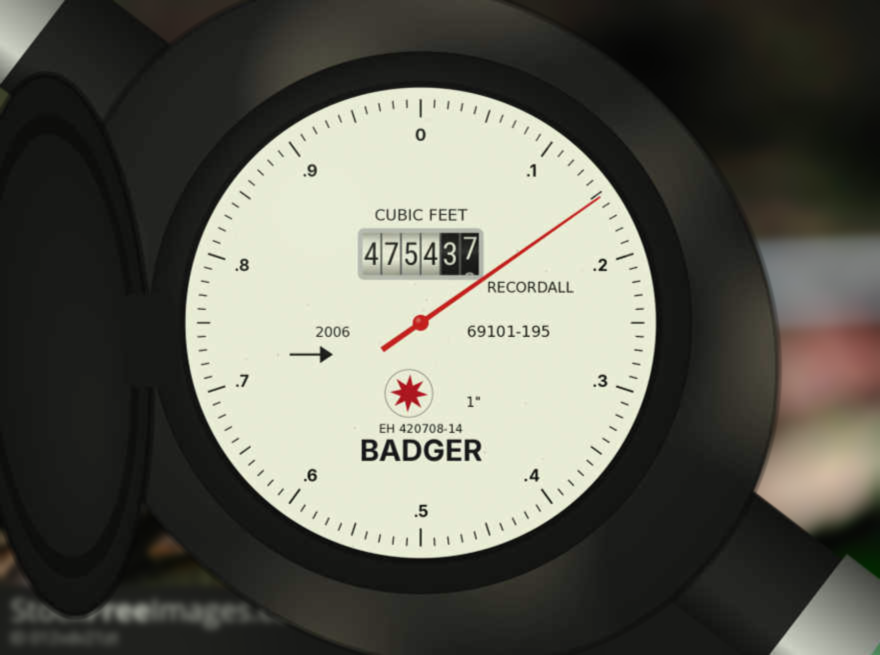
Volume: 475437.15 ft³
